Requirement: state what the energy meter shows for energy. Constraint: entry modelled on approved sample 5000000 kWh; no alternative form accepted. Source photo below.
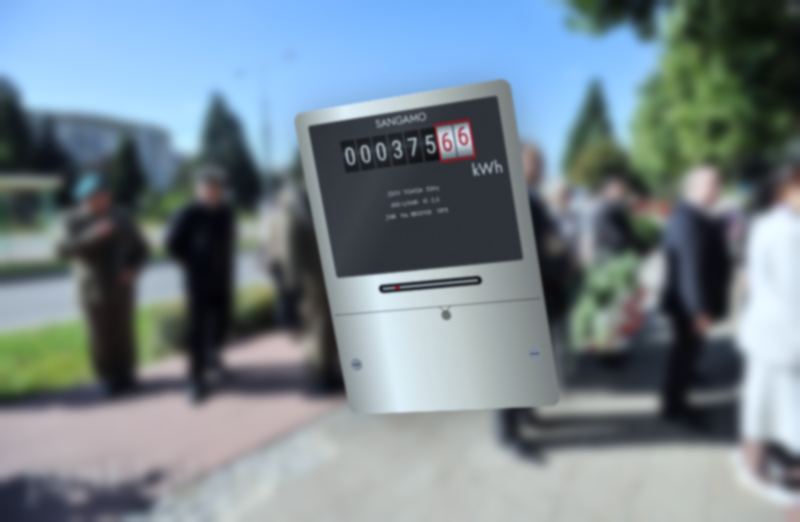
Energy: 375.66 kWh
